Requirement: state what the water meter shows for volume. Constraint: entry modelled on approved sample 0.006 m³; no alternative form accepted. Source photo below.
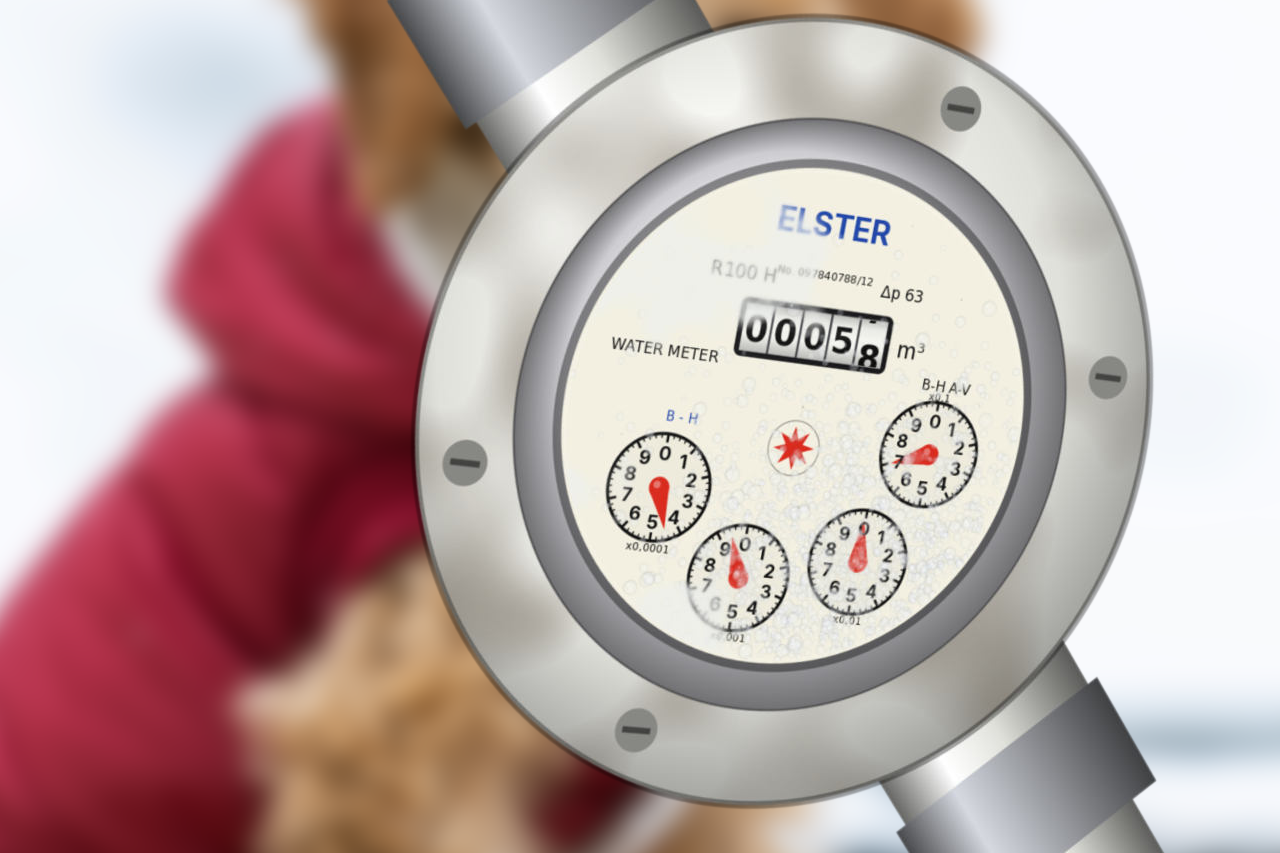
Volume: 57.6994 m³
